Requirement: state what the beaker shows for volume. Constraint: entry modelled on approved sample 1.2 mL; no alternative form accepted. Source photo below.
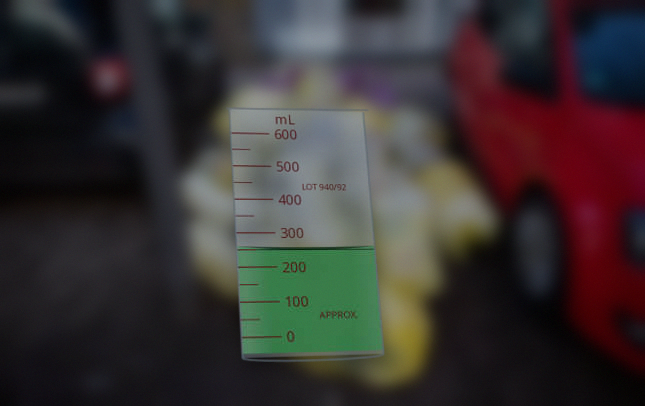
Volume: 250 mL
